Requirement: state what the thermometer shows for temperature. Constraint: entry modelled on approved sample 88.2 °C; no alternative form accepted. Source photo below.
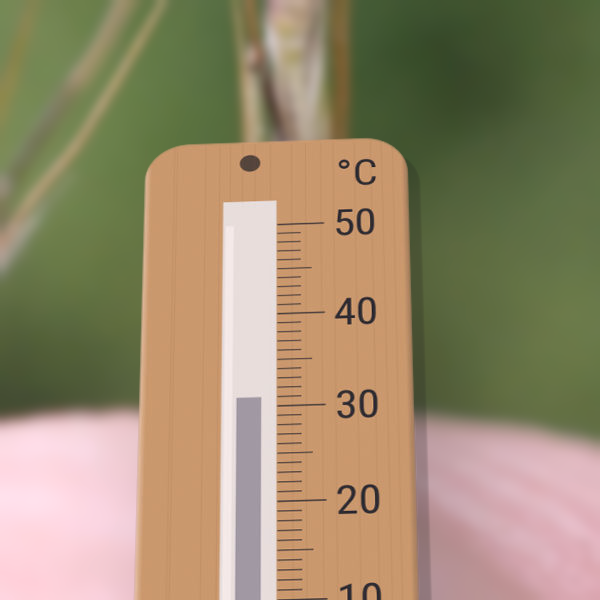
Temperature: 31 °C
